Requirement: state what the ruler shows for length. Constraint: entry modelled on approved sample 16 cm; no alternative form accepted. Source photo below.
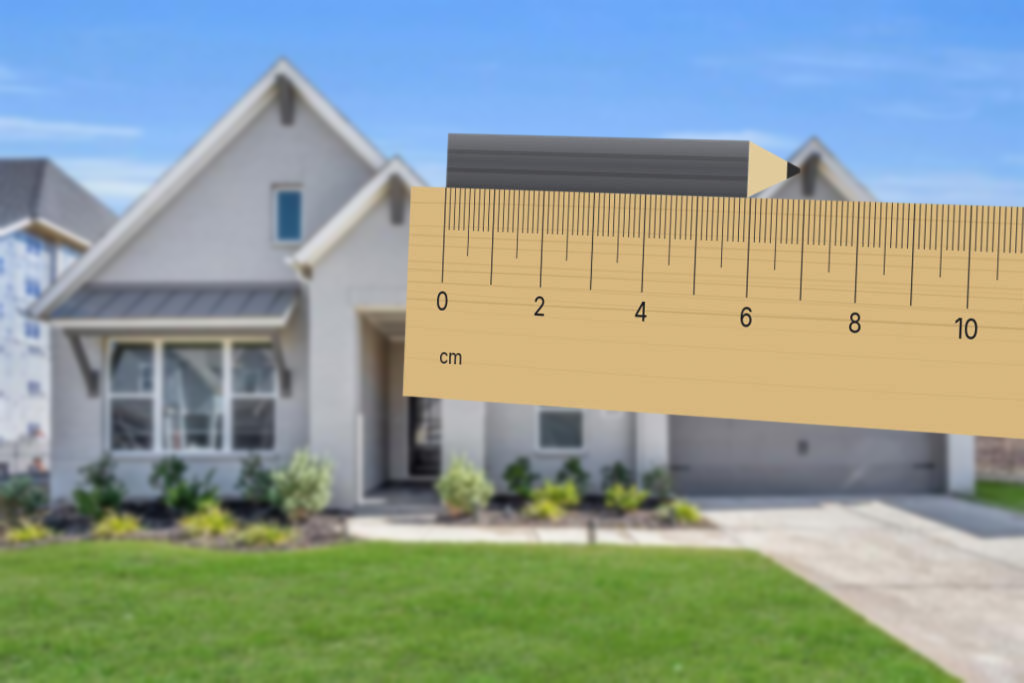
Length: 6.9 cm
